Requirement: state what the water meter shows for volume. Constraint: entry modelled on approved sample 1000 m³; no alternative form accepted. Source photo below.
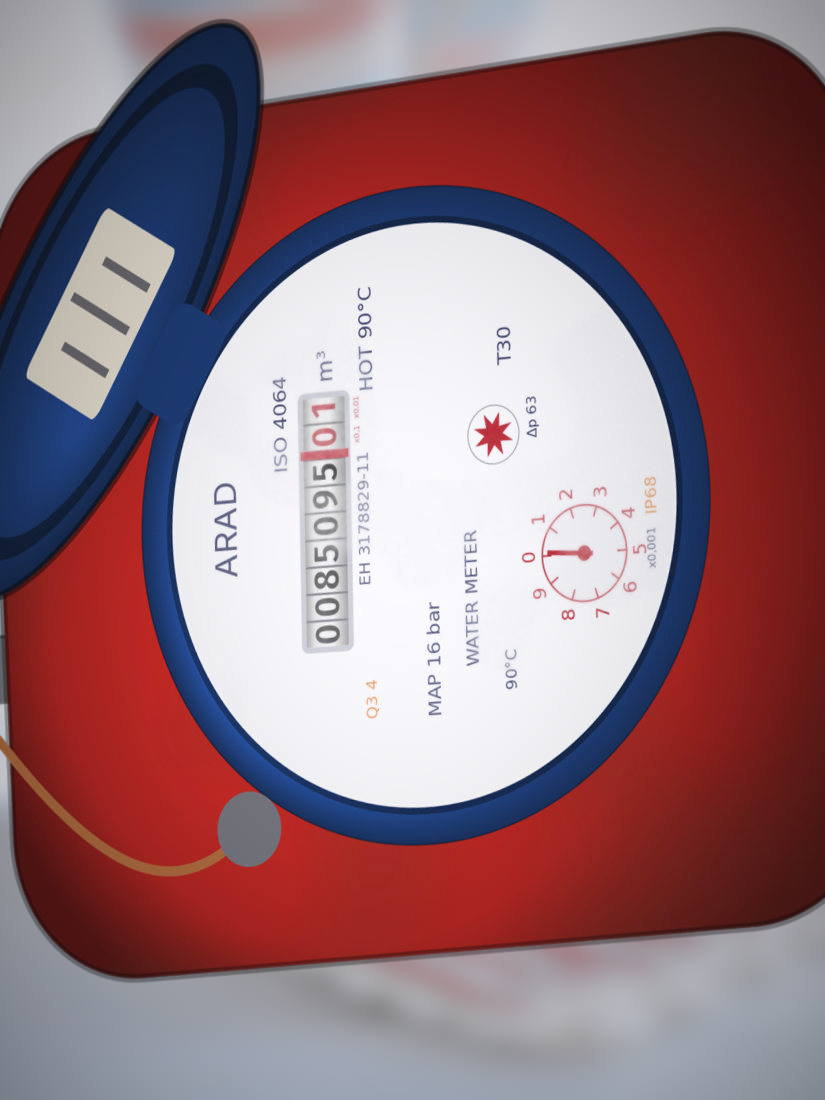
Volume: 85095.010 m³
